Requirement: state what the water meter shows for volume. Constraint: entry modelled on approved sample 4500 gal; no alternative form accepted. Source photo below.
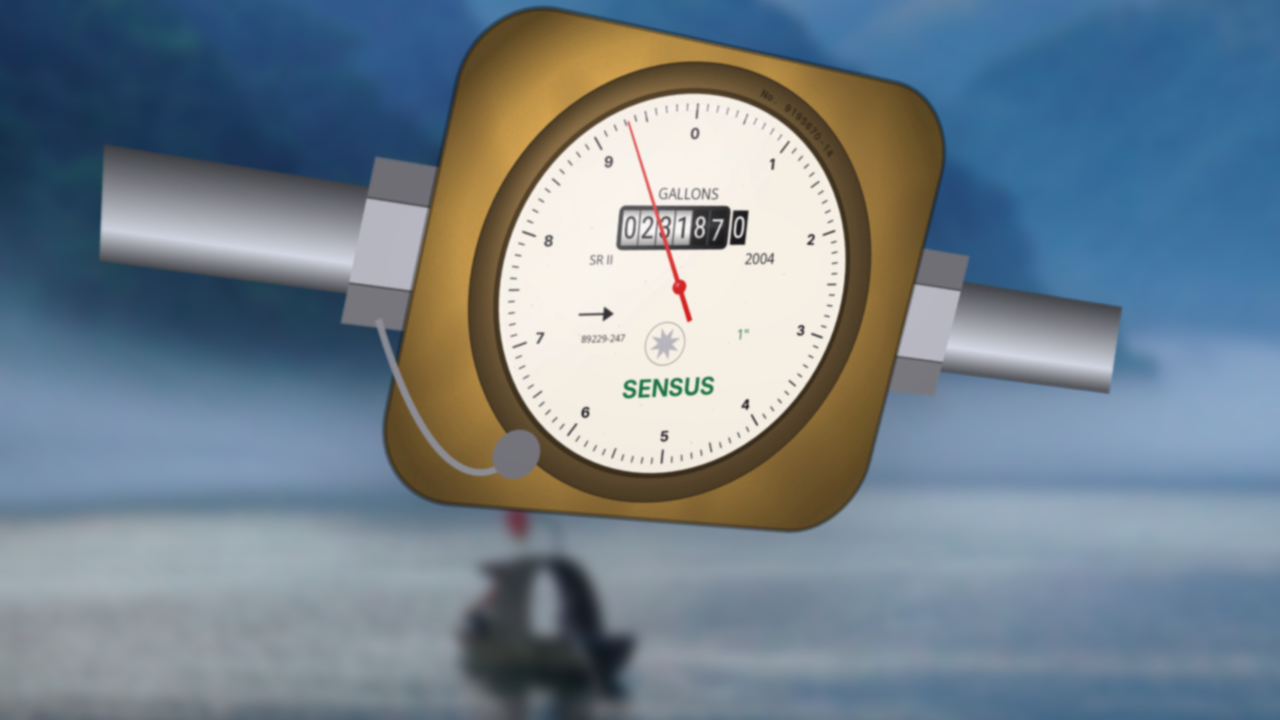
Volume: 231869.3 gal
